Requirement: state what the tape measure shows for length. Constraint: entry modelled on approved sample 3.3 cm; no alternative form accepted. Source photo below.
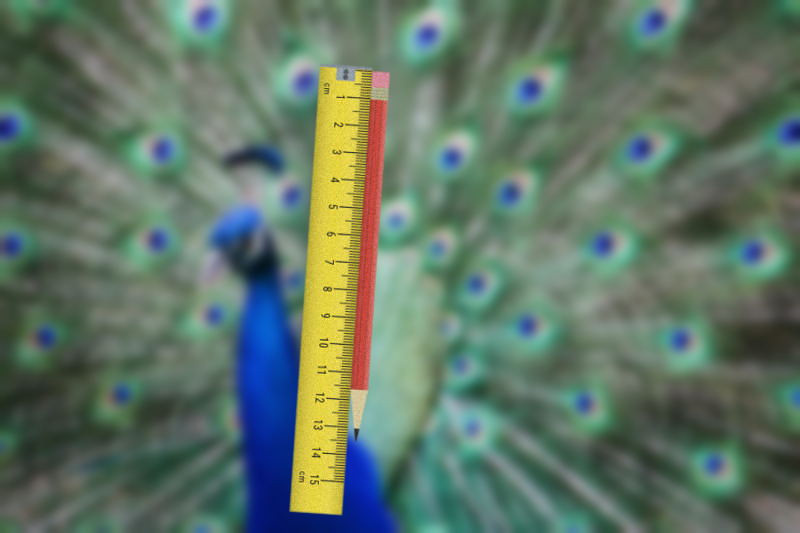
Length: 13.5 cm
